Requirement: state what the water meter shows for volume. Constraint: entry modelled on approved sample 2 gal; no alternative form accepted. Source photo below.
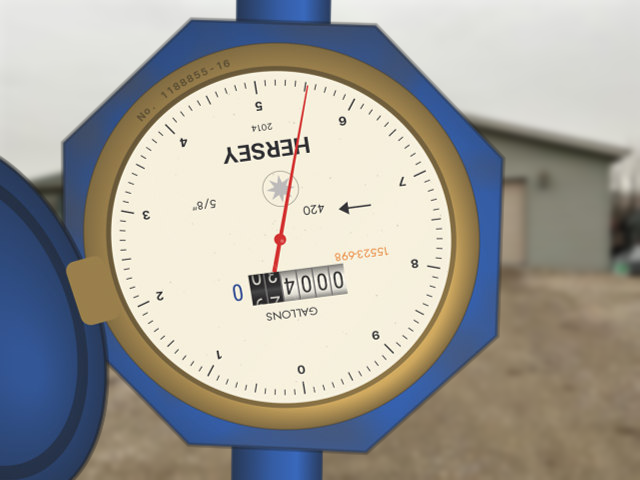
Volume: 4295.5 gal
